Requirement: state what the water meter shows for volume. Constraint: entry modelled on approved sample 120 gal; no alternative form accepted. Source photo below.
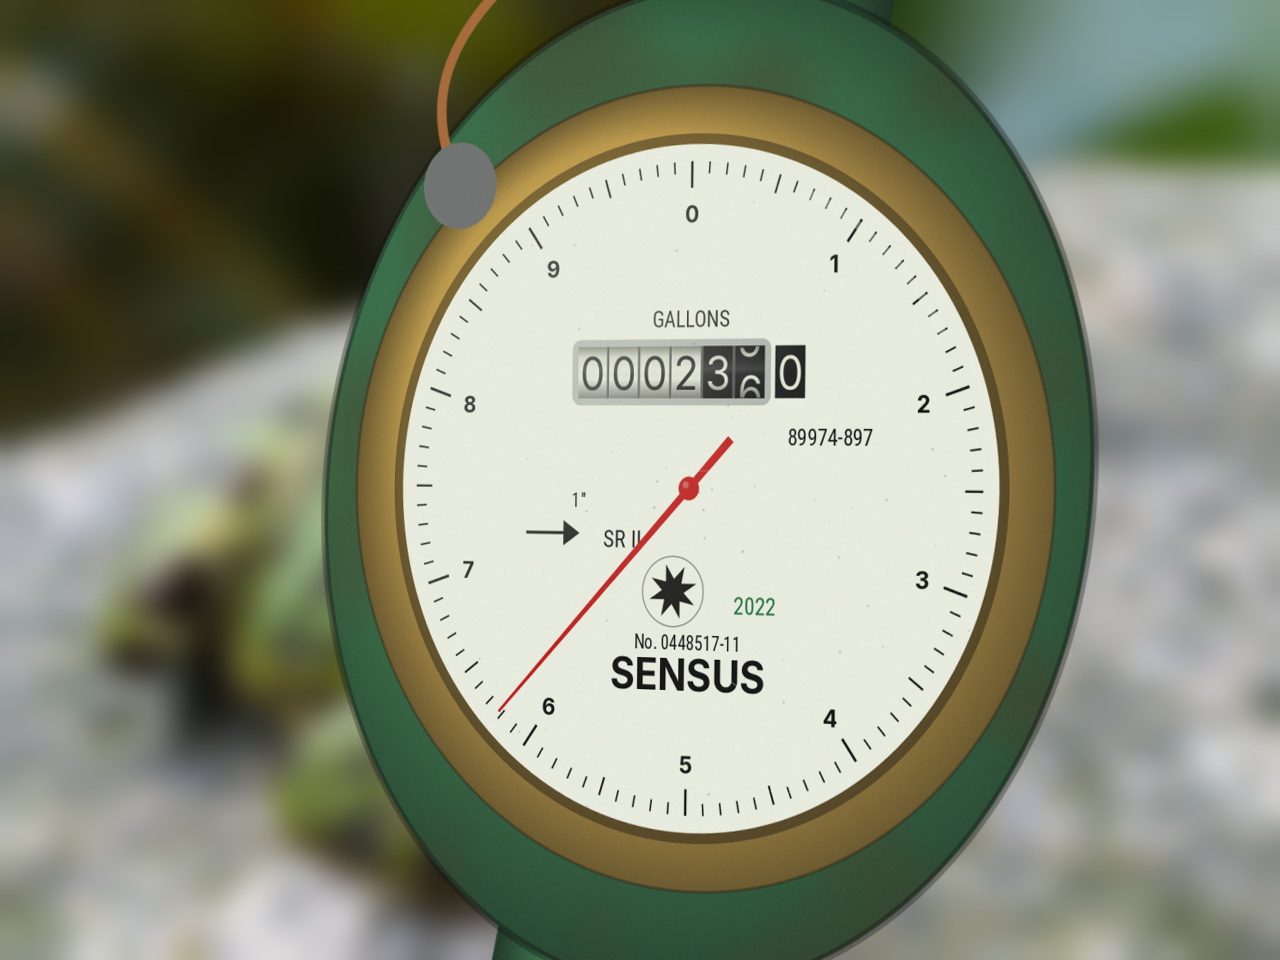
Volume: 2356.2 gal
